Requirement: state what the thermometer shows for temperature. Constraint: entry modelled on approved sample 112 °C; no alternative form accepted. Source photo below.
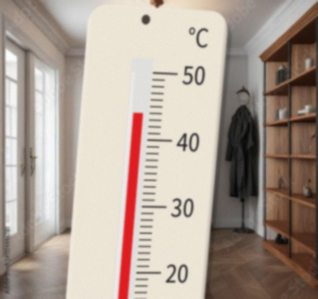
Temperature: 44 °C
